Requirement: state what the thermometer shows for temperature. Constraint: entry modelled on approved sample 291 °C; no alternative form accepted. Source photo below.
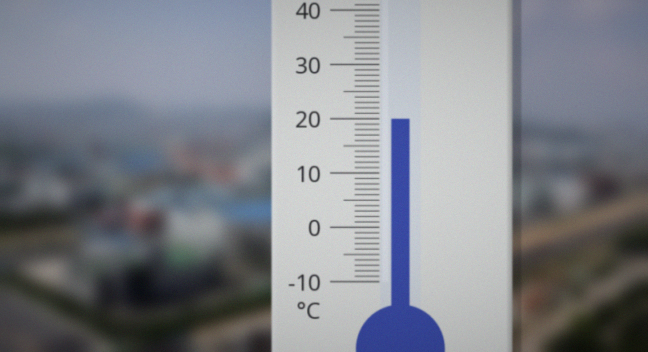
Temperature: 20 °C
